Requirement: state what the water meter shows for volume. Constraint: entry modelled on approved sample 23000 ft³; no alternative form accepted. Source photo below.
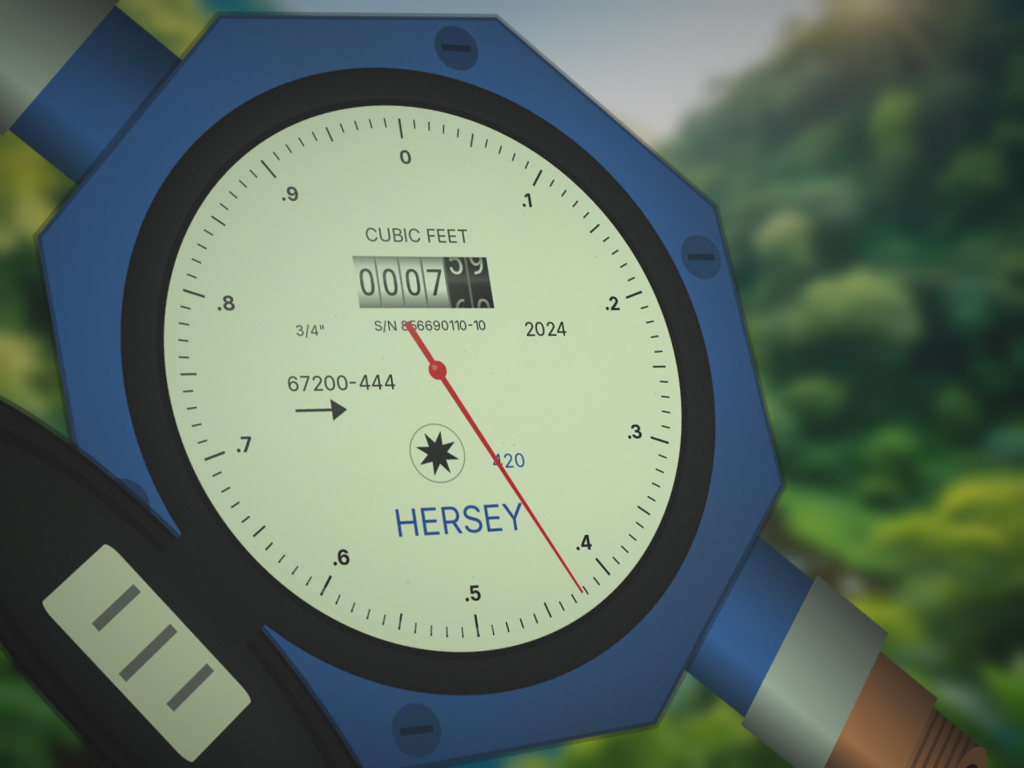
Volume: 759.42 ft³
